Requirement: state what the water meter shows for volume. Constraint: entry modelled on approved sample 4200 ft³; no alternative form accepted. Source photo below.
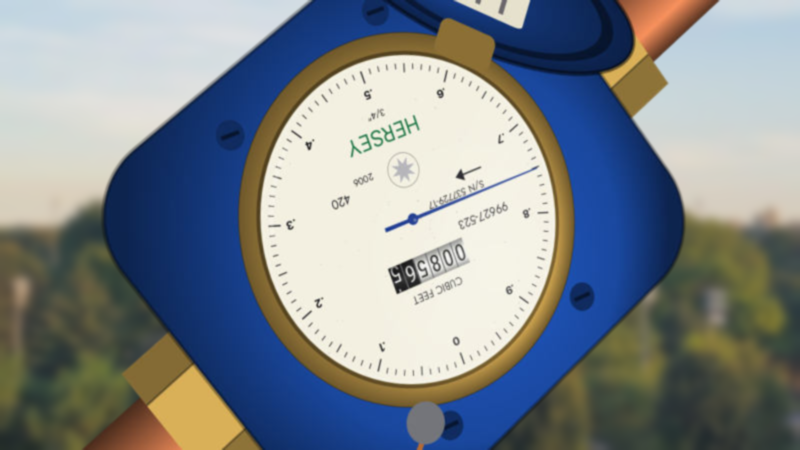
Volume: 8564.75 ft³
